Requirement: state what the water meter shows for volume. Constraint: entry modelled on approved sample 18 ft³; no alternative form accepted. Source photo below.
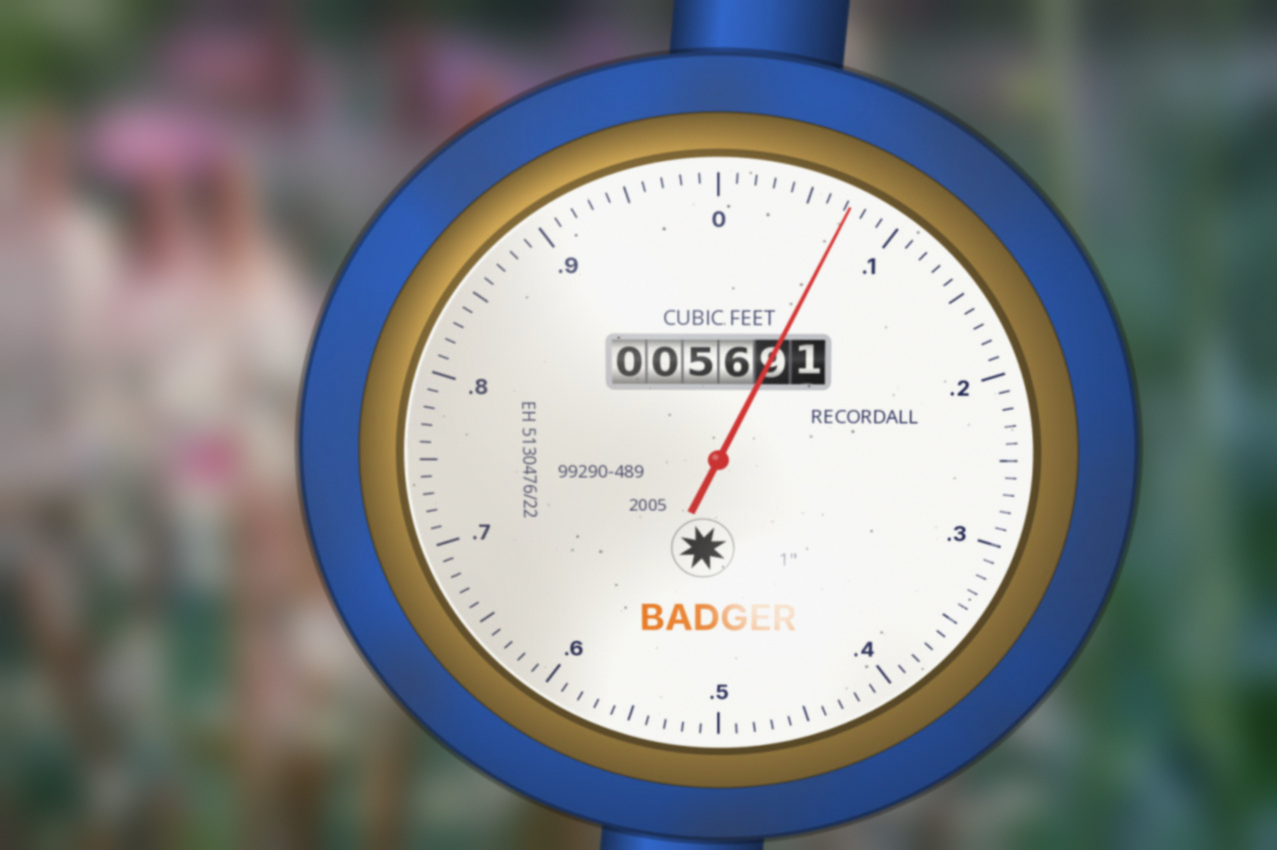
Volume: 5691.07 ft³
